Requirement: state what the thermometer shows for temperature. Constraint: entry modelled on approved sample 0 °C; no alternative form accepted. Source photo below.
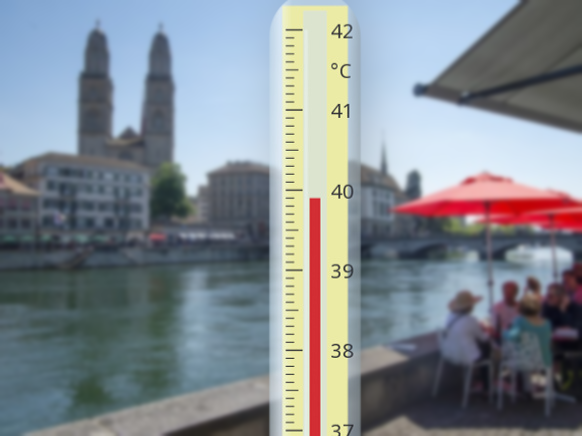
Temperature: 39.9 °C
